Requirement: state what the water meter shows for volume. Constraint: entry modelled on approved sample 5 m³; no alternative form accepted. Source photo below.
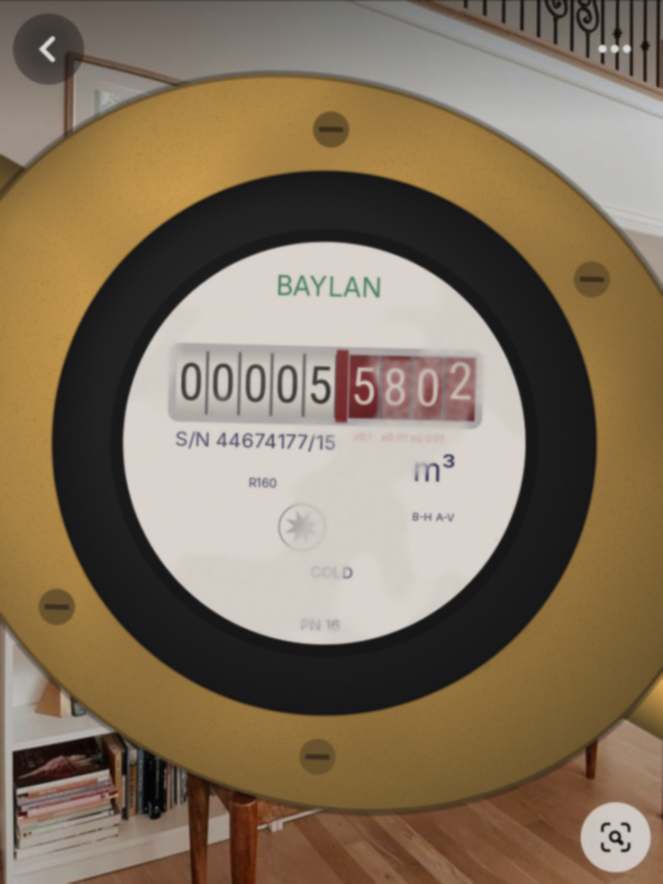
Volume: 5.5802 m³
